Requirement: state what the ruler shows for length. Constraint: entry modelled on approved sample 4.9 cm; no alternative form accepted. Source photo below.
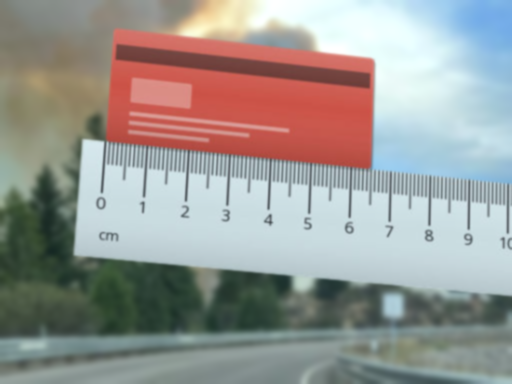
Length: 6.5 cm
